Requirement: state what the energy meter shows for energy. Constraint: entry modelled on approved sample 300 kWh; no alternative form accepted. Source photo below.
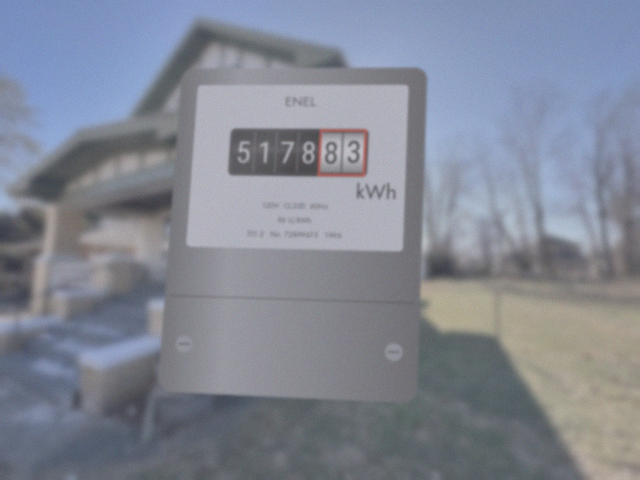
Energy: 5178.83 kWh
